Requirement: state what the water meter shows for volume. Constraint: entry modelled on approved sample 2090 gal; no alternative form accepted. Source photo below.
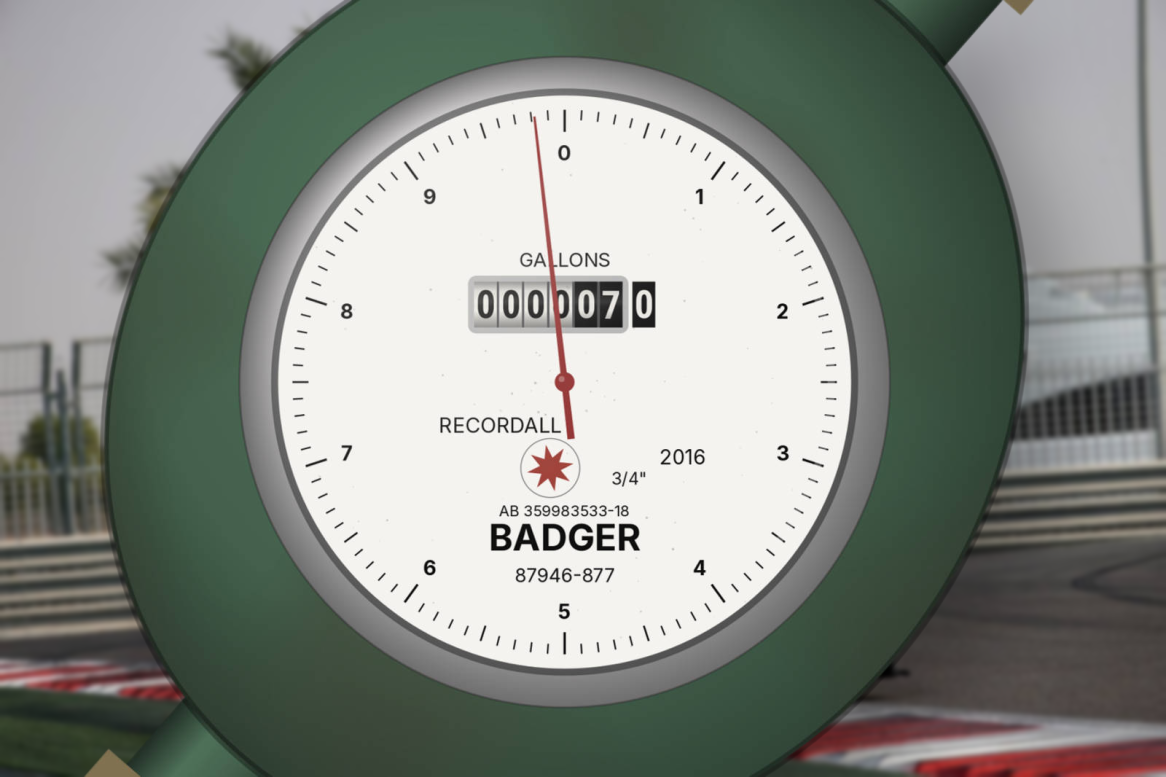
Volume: 69.8 gal
